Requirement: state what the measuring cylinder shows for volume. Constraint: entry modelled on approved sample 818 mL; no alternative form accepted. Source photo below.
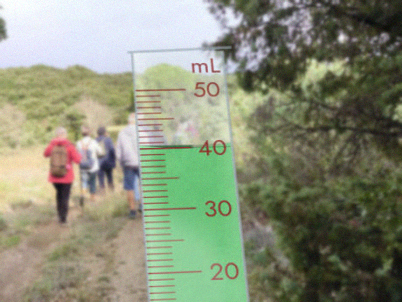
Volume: 40 mL
